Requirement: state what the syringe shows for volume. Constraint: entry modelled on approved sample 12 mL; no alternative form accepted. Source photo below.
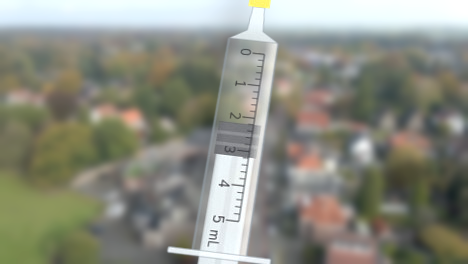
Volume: 2.2 mL
